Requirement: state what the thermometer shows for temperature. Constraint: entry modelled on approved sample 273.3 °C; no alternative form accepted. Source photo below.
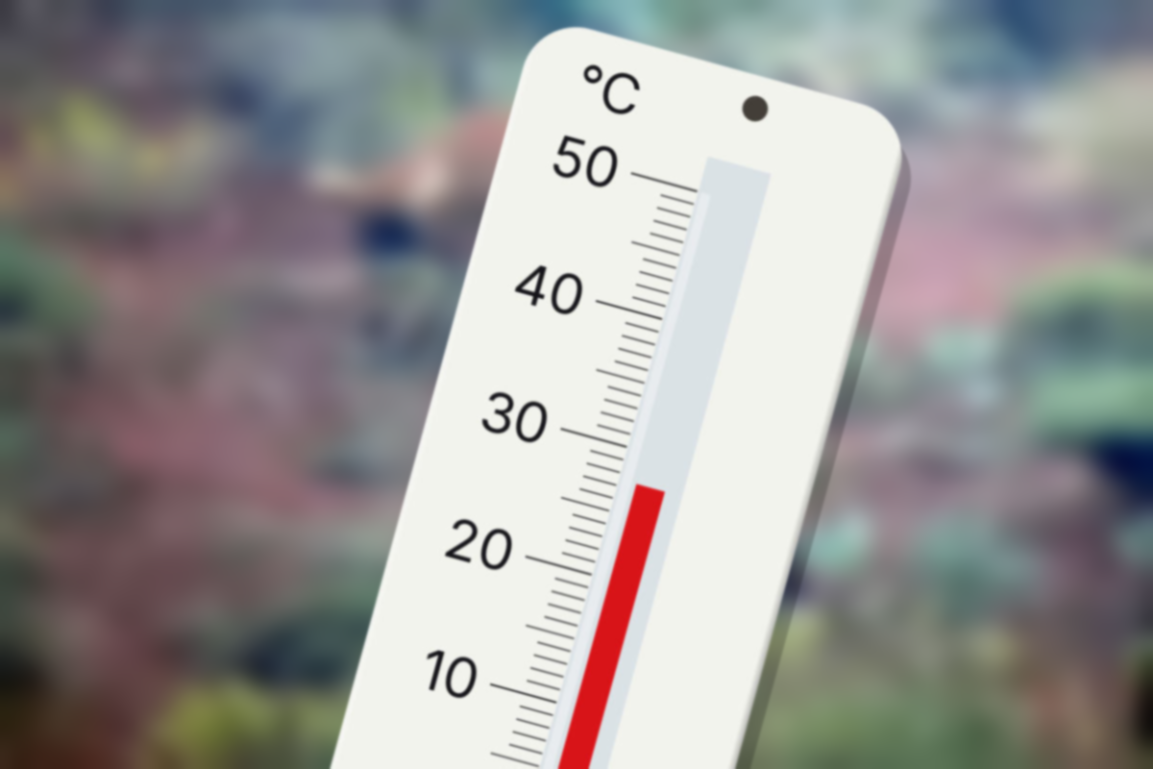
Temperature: 27.5 °C
